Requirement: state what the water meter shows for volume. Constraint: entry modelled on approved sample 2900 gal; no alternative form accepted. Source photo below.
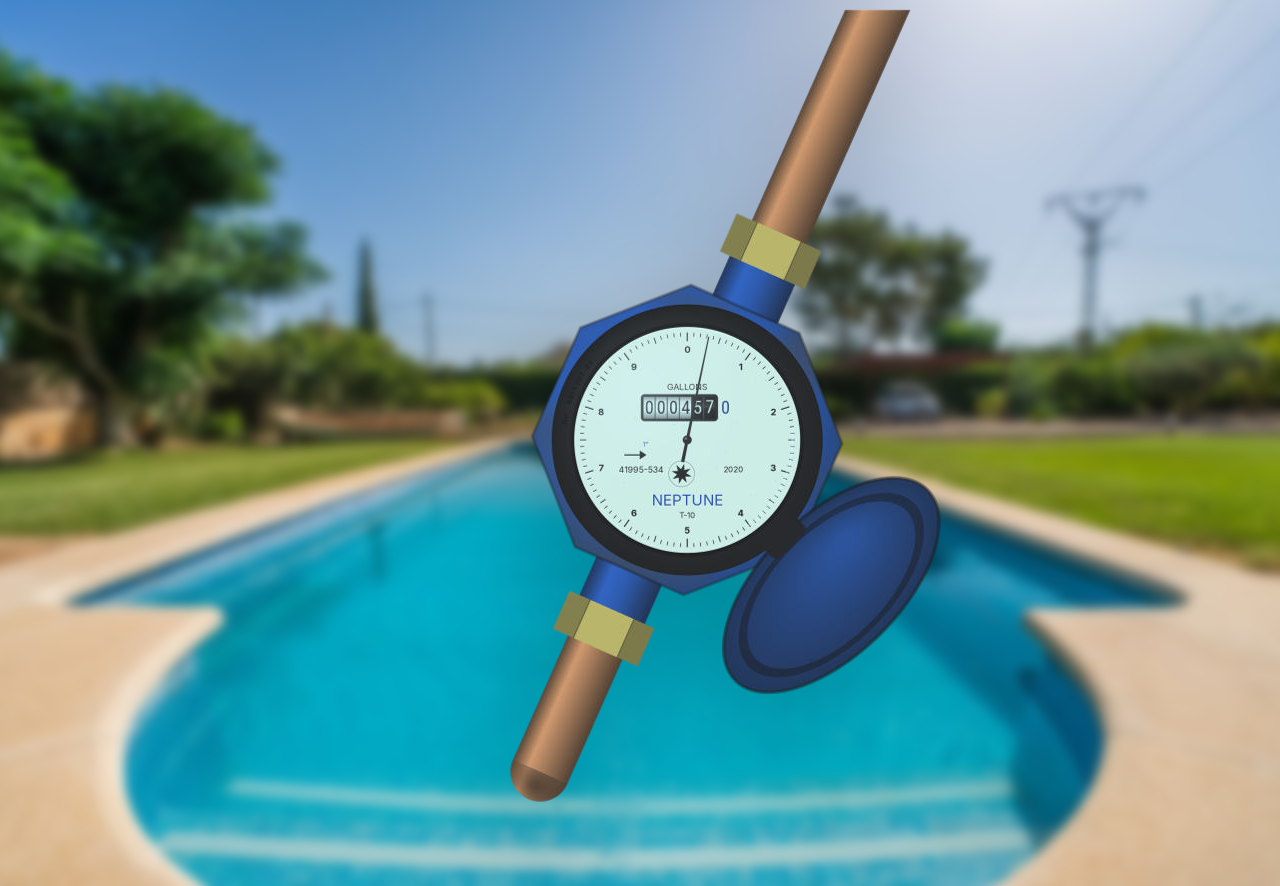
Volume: 4570.3 gal
